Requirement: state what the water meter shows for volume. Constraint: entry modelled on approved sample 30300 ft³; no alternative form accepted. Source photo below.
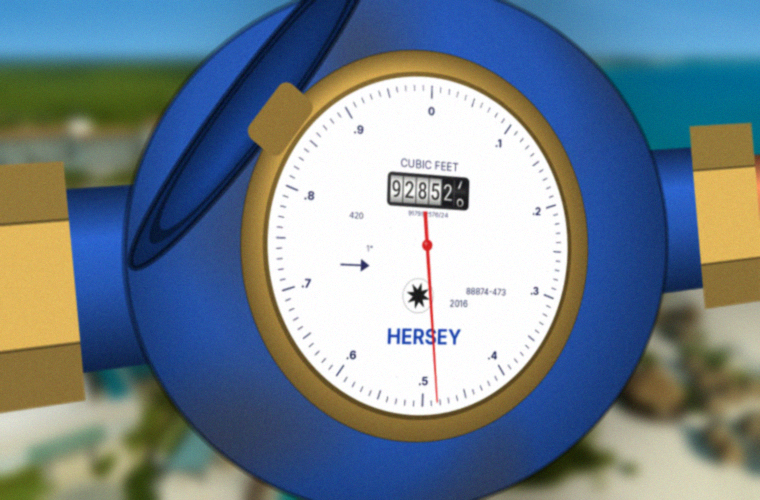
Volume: 928527.48 ft³
